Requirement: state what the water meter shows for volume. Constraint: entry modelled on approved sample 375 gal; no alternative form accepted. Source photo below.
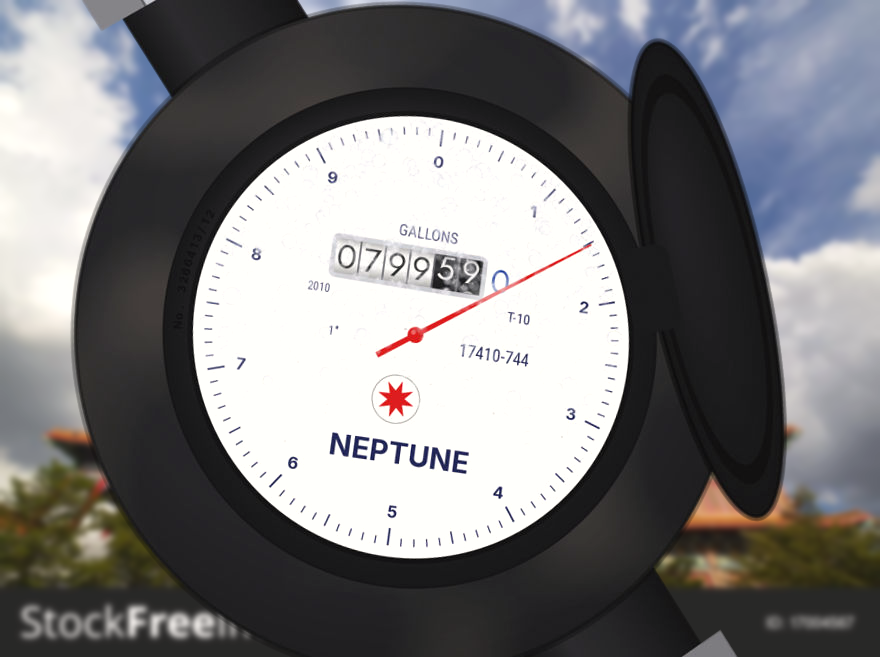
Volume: 799591.5 gal
